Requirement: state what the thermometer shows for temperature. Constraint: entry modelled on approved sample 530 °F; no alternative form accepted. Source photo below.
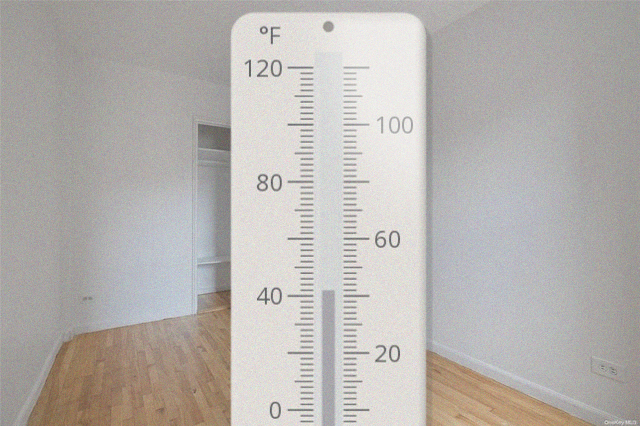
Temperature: 42 °F
